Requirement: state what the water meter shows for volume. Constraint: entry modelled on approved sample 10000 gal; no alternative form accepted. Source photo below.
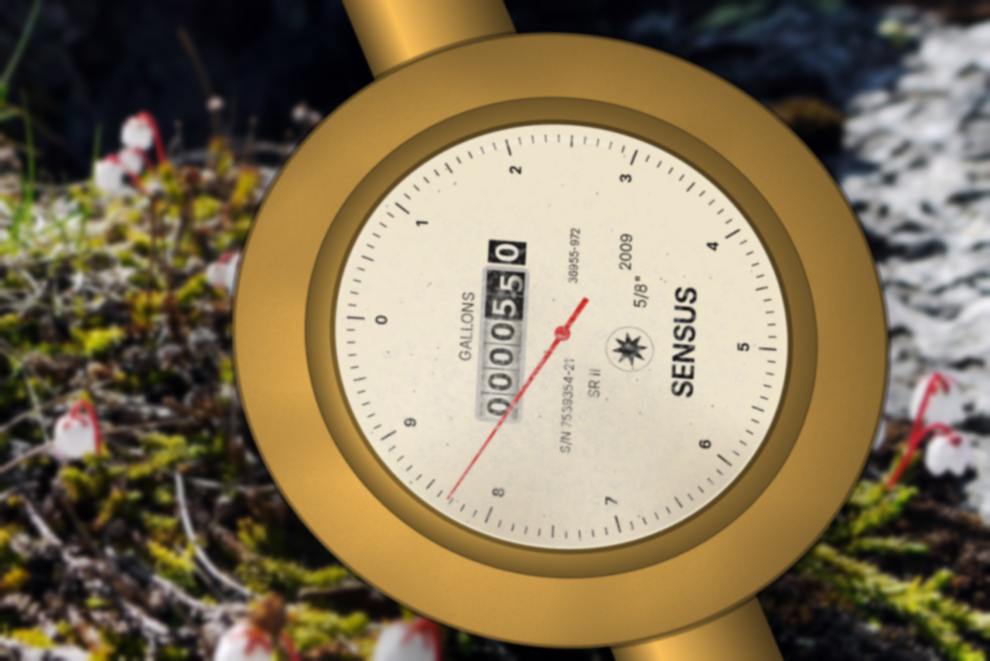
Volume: 548.3 gal
